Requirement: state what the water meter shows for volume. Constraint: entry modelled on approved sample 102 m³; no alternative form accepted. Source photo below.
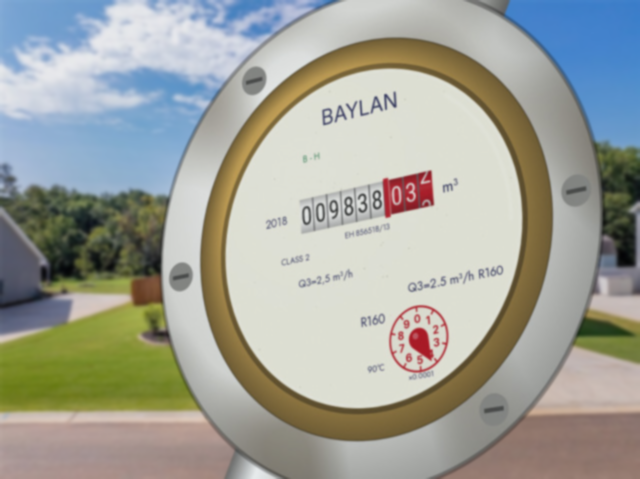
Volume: 9838.0324 m³
